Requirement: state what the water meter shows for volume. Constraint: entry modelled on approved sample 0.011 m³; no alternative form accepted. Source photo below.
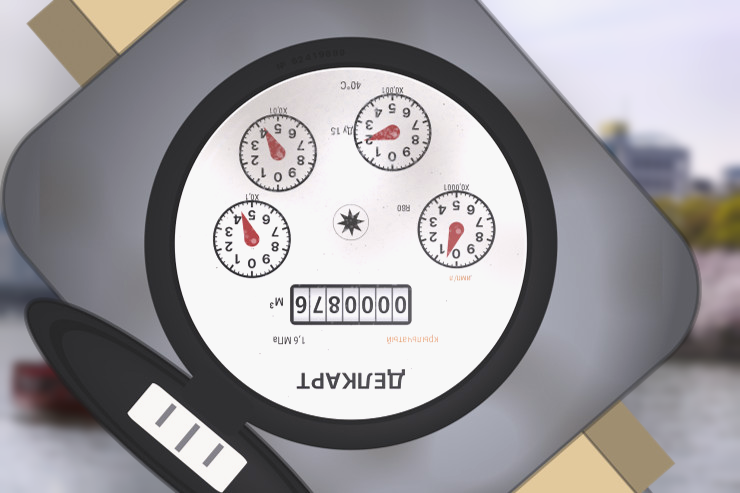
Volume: 876.4420 m³
